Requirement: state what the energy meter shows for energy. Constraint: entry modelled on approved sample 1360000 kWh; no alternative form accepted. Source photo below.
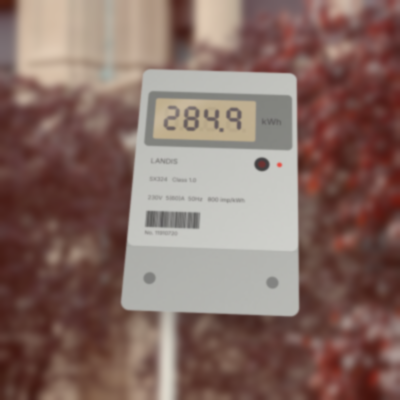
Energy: 284.9 kWh
